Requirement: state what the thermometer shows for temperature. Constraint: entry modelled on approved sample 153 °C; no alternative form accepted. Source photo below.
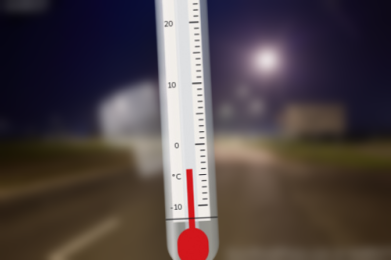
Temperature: -4 °C
